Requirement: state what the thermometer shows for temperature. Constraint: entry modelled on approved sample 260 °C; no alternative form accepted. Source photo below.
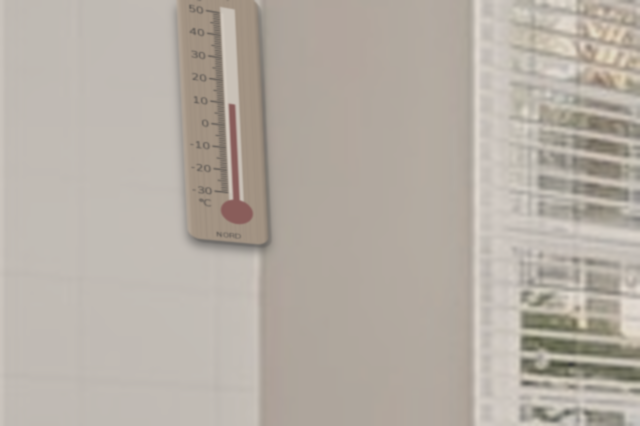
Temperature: 10 °C
